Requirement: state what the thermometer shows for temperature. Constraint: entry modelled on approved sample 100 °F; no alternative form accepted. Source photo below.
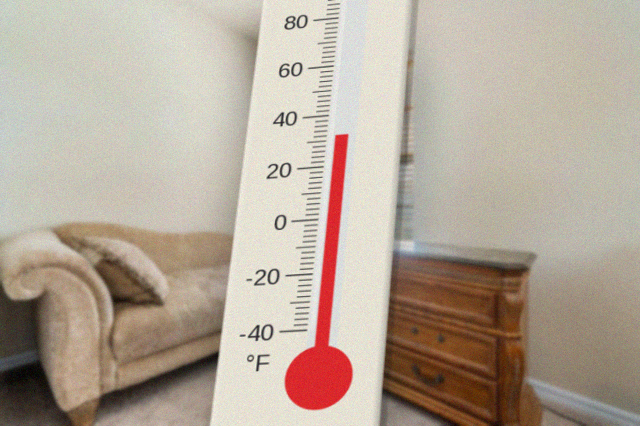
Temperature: 32 °F
